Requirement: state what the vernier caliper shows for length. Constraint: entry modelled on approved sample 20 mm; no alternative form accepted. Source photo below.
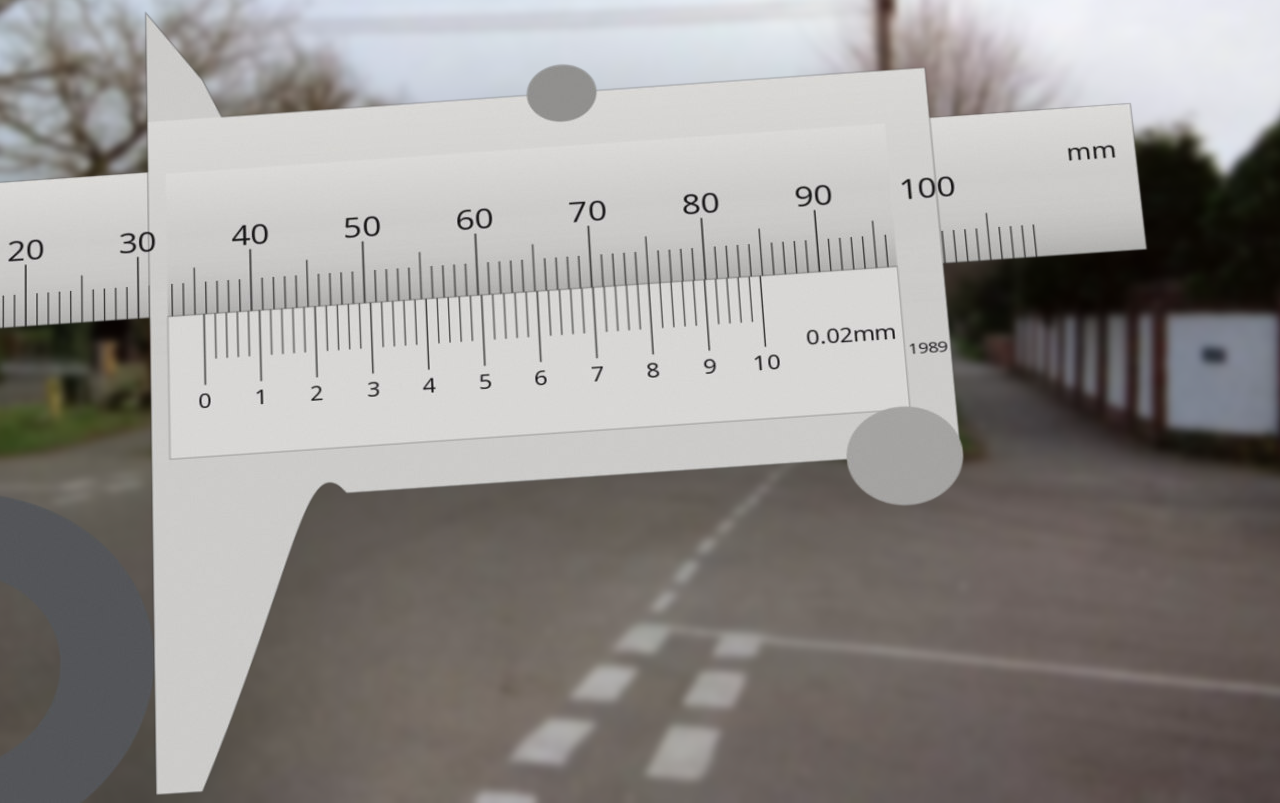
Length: 35.8 mm
